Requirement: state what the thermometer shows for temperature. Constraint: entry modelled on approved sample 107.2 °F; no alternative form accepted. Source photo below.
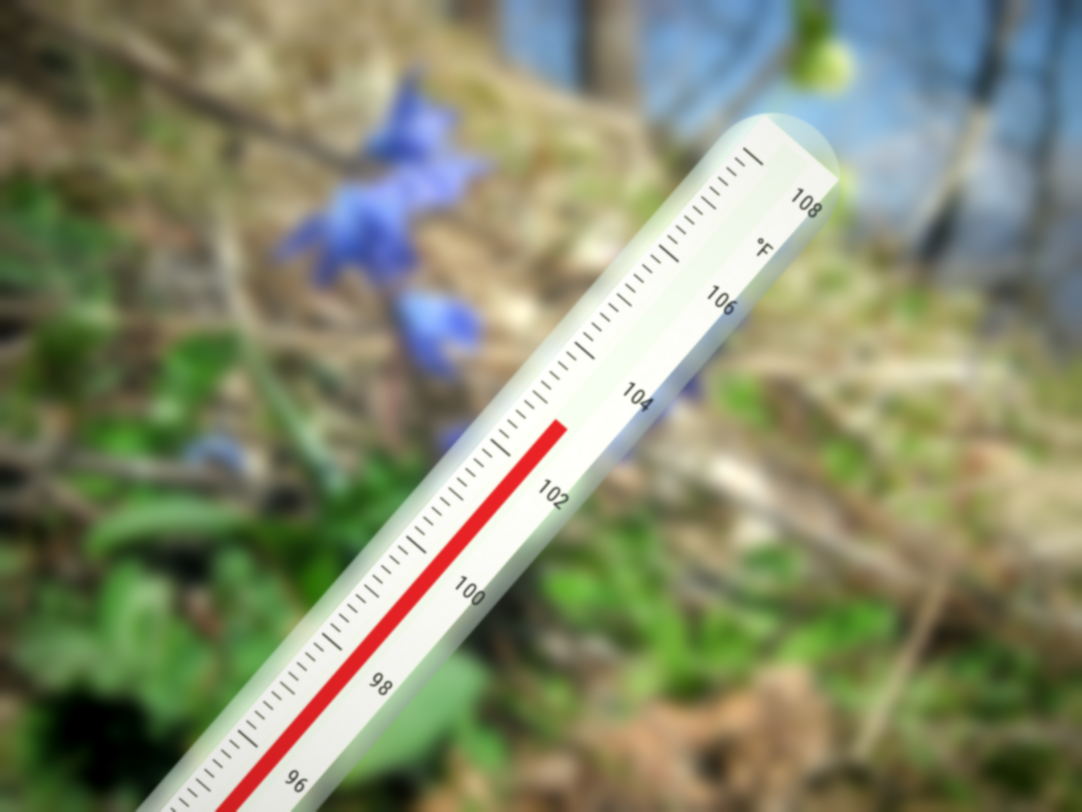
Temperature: 102.9 °F
